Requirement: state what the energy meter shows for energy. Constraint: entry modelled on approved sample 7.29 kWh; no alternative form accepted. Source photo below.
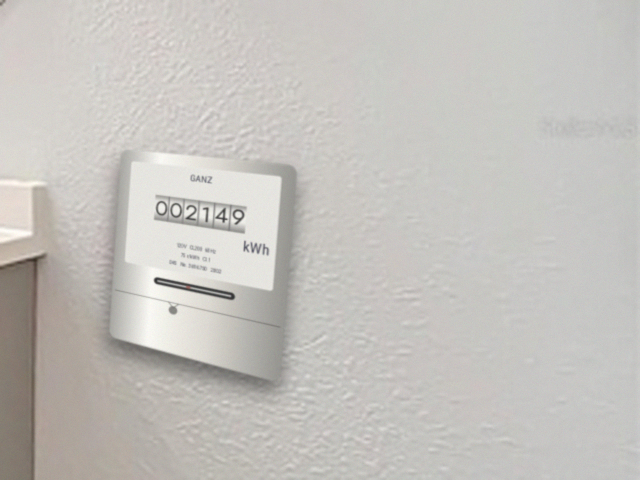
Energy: 2149 kWh
